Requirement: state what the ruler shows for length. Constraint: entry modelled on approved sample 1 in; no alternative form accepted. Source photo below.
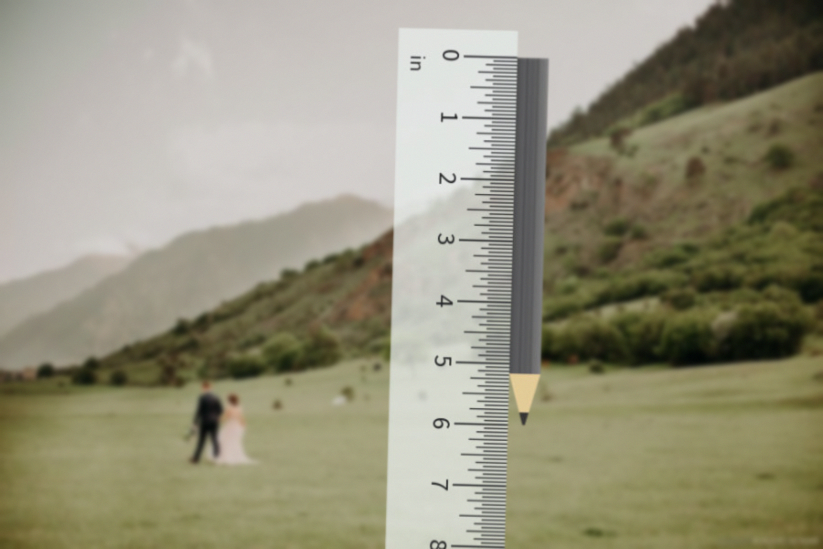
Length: 6 in
